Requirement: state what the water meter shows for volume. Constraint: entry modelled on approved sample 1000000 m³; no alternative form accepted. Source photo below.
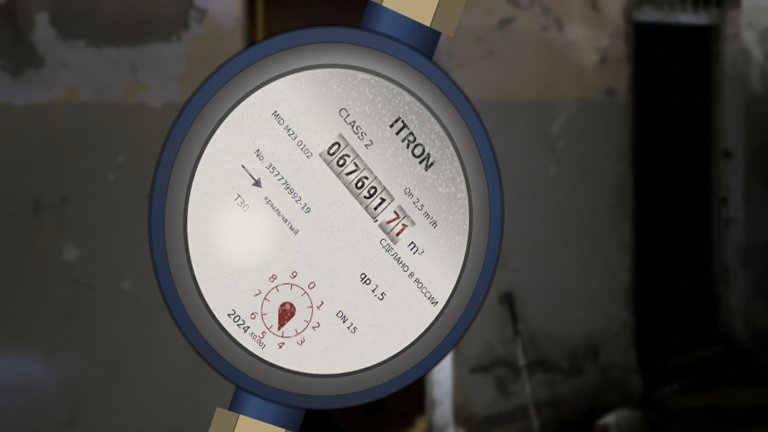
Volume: 67691.714 m³
